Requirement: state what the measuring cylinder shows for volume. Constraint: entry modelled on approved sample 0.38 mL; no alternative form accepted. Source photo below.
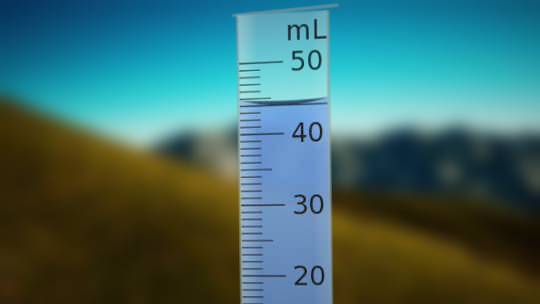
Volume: 44 mL
